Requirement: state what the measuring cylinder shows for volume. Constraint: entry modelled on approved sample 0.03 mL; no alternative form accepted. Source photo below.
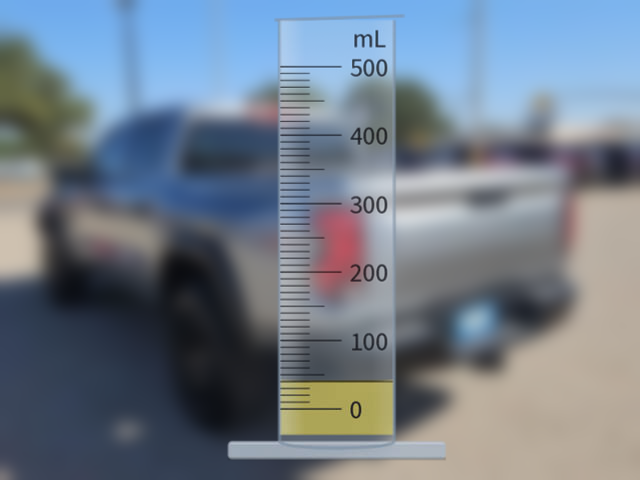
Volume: 40 mL
